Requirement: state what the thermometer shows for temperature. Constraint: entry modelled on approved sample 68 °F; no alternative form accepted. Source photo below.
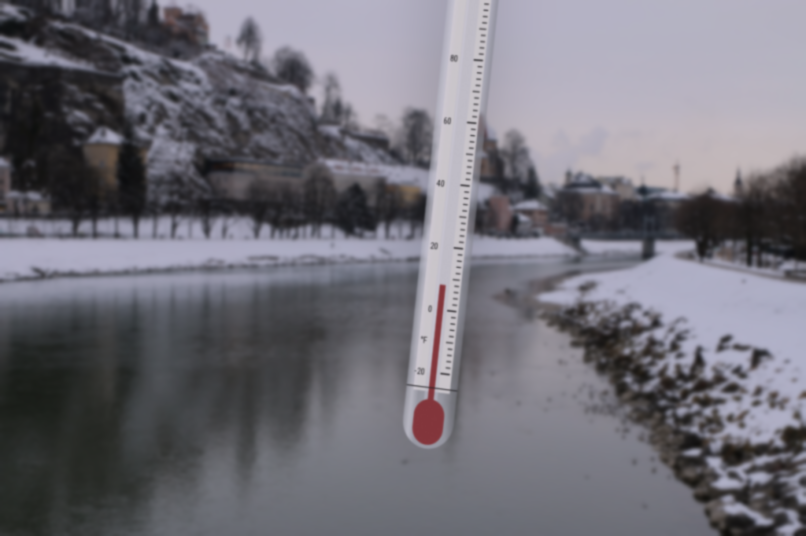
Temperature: 8 °F
